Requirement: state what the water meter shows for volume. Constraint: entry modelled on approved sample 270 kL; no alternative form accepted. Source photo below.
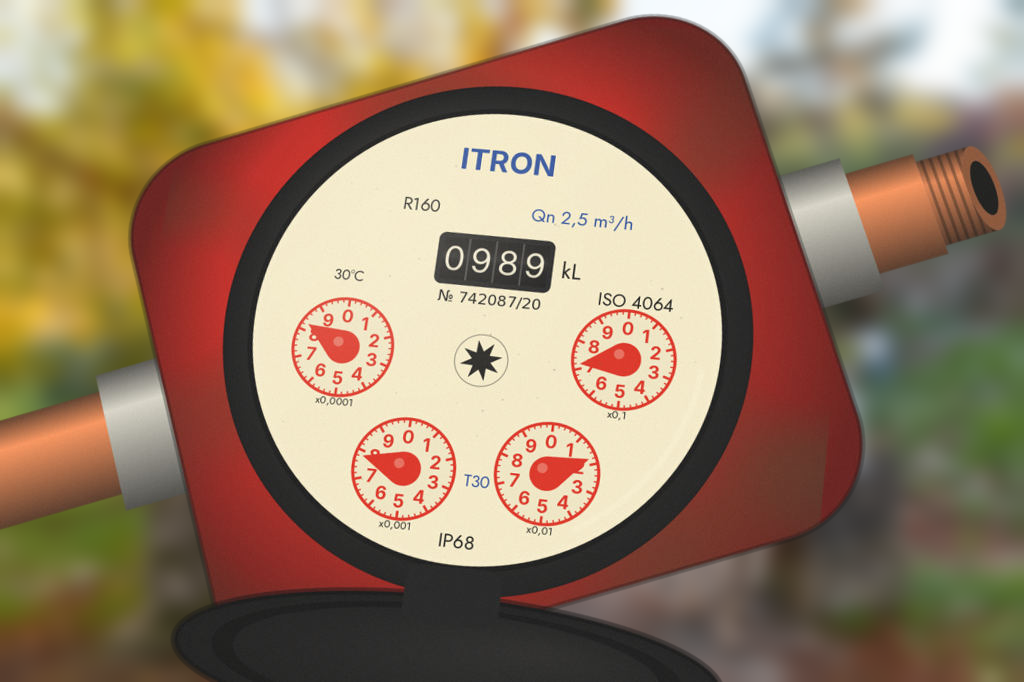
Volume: 989.7178 kL
